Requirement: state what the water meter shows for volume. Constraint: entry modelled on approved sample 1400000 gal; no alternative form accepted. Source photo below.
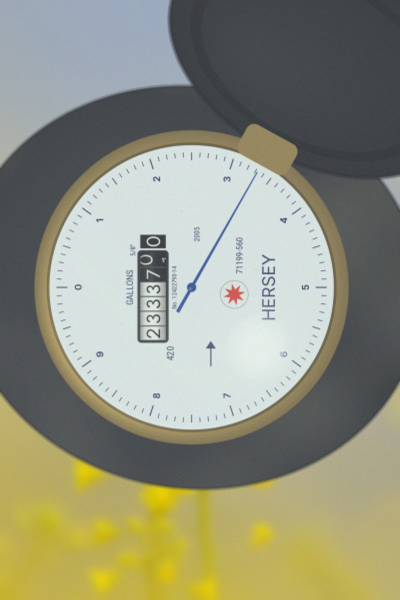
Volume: 2333703.3 gal
